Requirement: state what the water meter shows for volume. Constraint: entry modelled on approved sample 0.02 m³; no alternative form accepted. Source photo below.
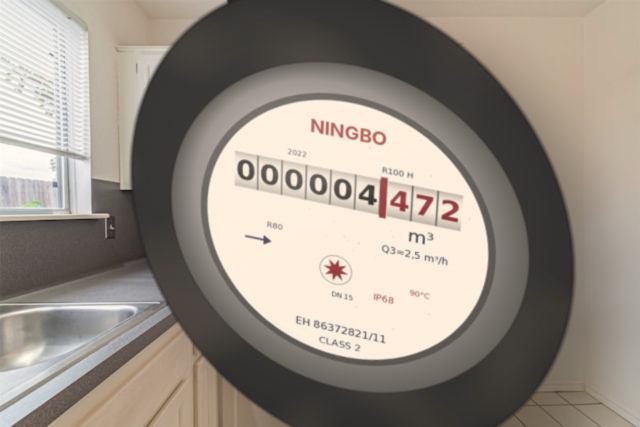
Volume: 4.472 m³
